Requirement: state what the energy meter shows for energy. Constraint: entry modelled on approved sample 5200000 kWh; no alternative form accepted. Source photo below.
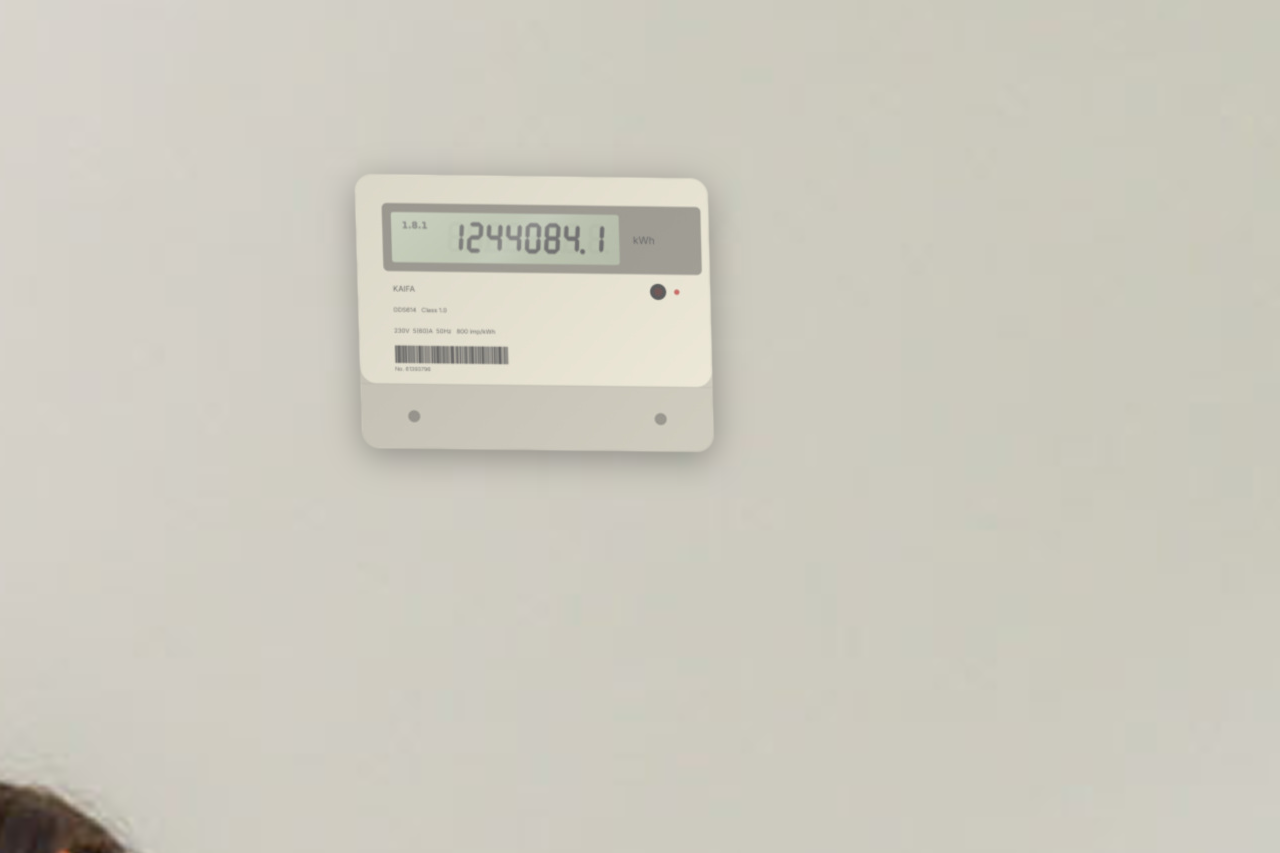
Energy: 1244084.1 kWh
